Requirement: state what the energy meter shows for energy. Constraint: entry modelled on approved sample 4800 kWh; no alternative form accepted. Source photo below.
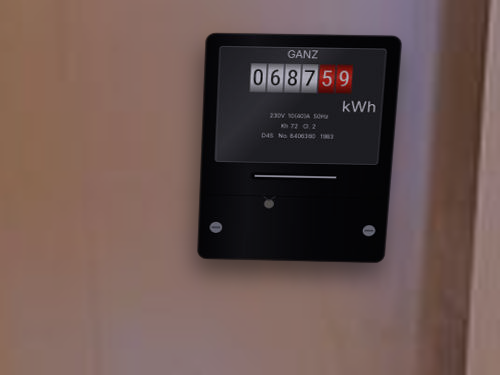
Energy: 687.59 kWh
